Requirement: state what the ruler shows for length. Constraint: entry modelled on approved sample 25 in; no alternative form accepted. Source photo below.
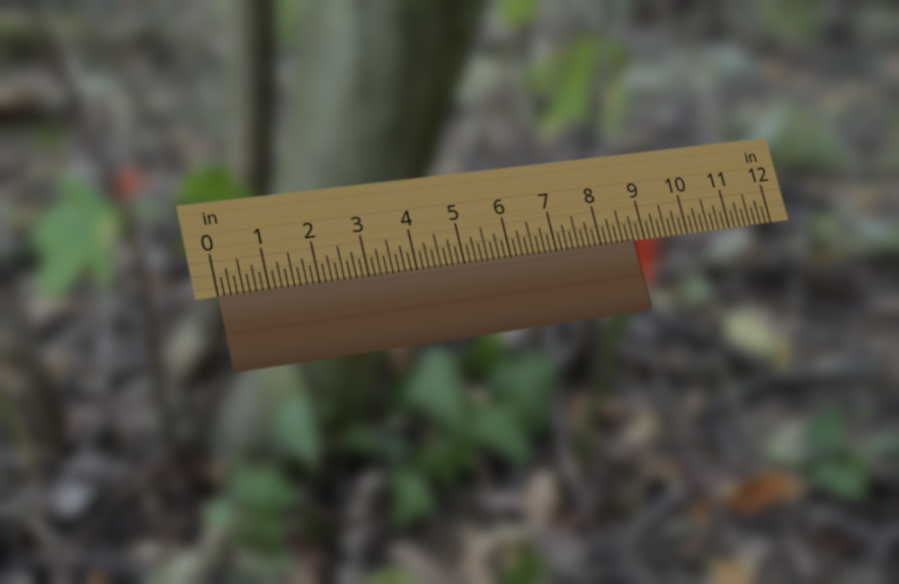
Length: 8.75 in
